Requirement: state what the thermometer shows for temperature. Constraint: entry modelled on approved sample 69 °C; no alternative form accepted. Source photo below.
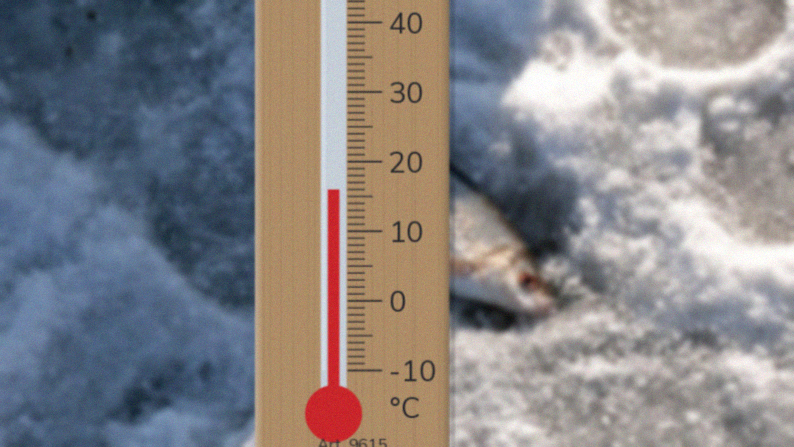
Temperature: 16 °C
